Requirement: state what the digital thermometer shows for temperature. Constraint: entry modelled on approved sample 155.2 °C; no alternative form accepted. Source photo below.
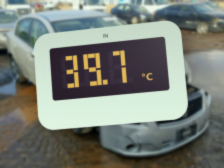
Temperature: 39.7 °C
